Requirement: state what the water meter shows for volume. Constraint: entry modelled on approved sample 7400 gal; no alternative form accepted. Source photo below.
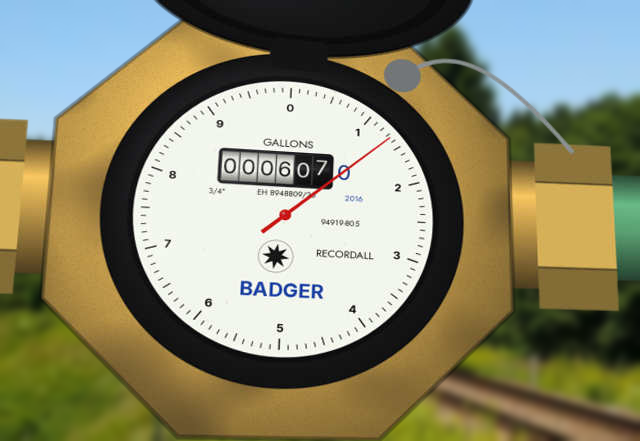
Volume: 6071.3 gal
